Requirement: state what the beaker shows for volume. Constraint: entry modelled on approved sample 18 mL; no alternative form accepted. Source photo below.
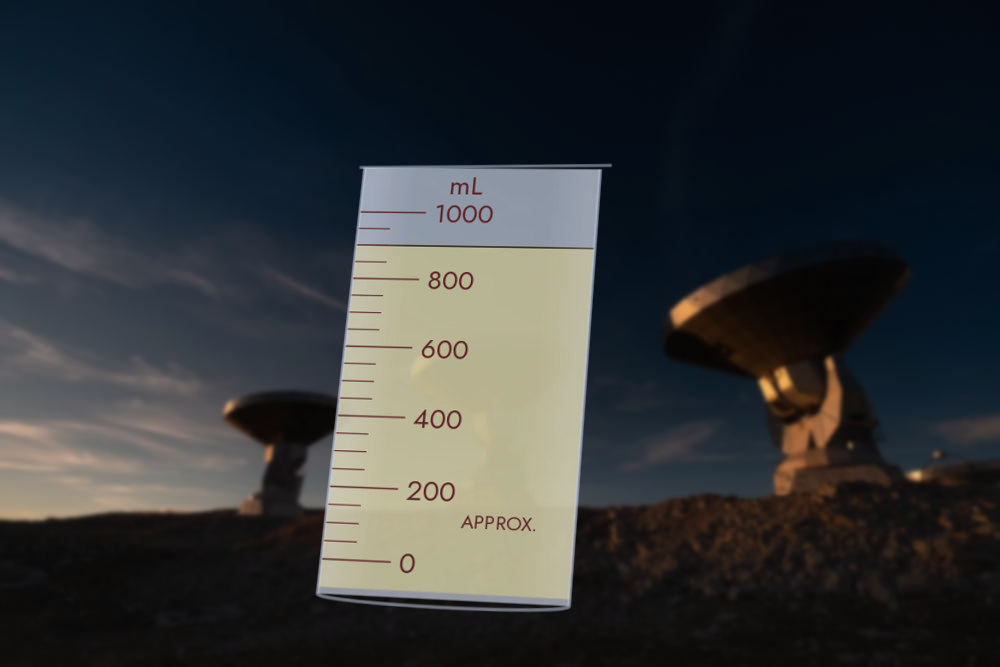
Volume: 900 mL
